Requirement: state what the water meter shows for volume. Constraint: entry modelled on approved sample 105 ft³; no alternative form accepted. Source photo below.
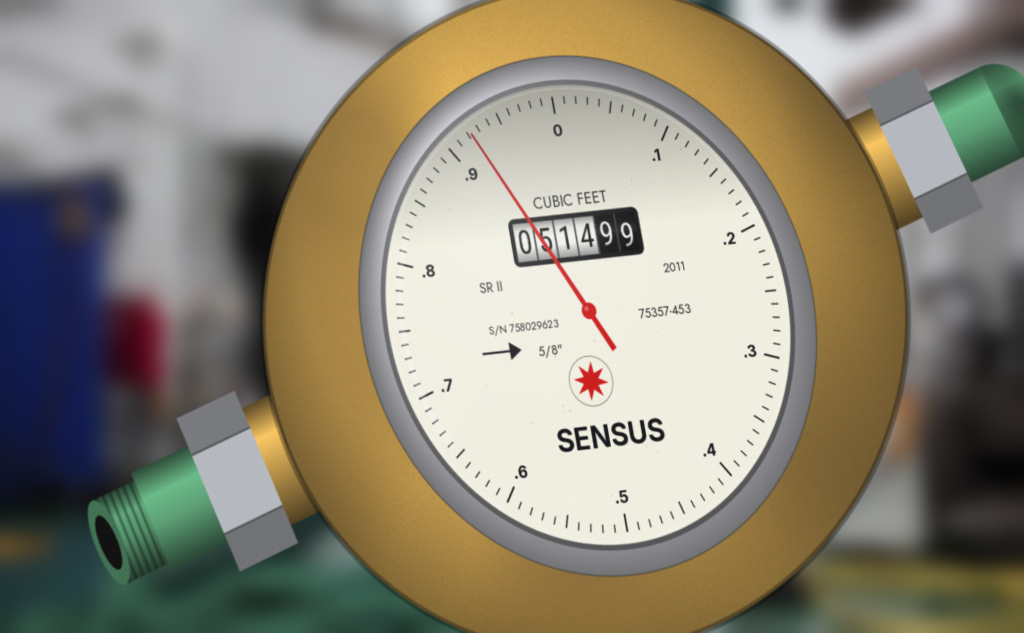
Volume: 51498.92 ft³
